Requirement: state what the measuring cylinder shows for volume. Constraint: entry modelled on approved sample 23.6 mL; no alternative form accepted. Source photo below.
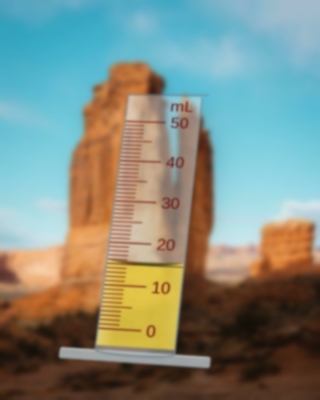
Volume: 15 mL
